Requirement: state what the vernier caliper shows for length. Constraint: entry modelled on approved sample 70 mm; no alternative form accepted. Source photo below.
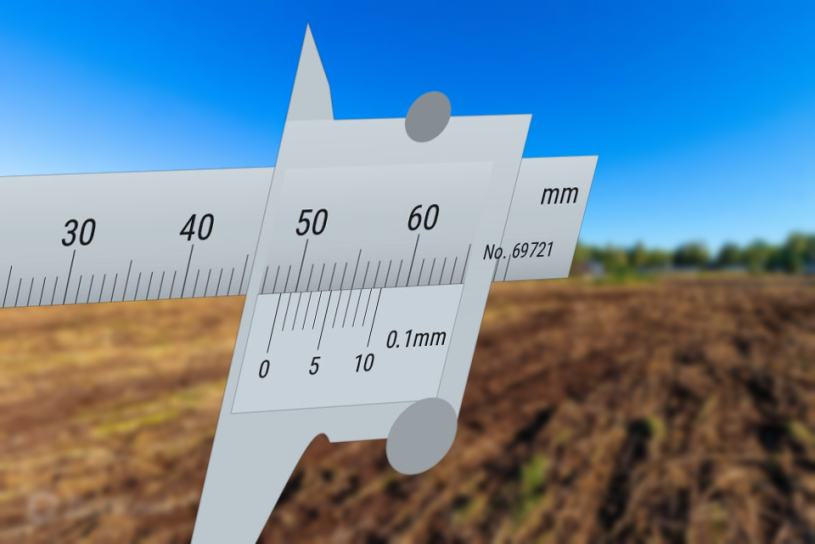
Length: 48.7 mm
